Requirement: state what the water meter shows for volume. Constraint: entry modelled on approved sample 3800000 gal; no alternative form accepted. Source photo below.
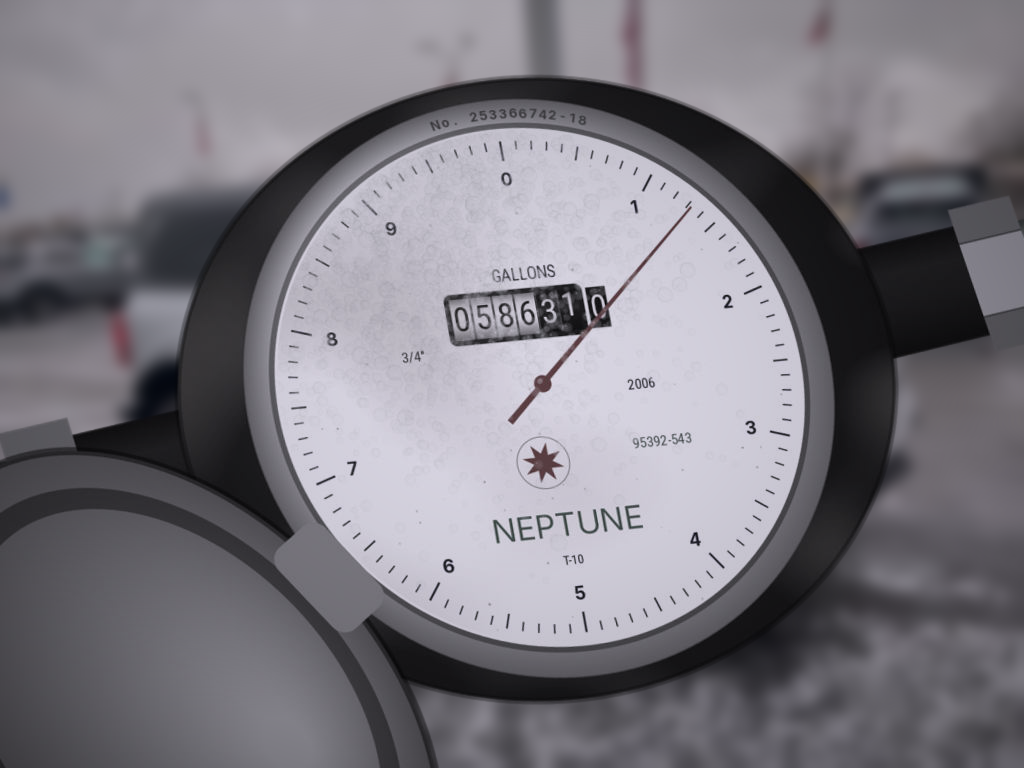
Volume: 586311.3 gal
